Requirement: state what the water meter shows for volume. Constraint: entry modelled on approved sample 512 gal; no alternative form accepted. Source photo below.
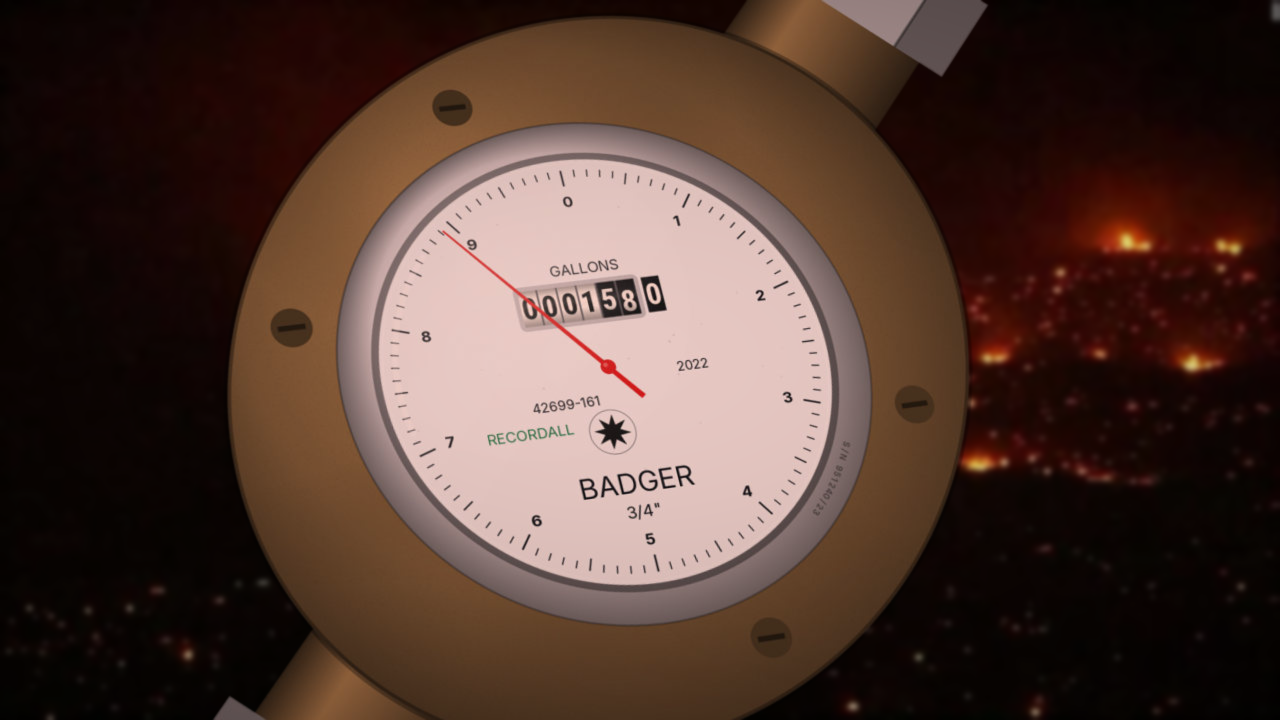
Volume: 1578.9 gal
